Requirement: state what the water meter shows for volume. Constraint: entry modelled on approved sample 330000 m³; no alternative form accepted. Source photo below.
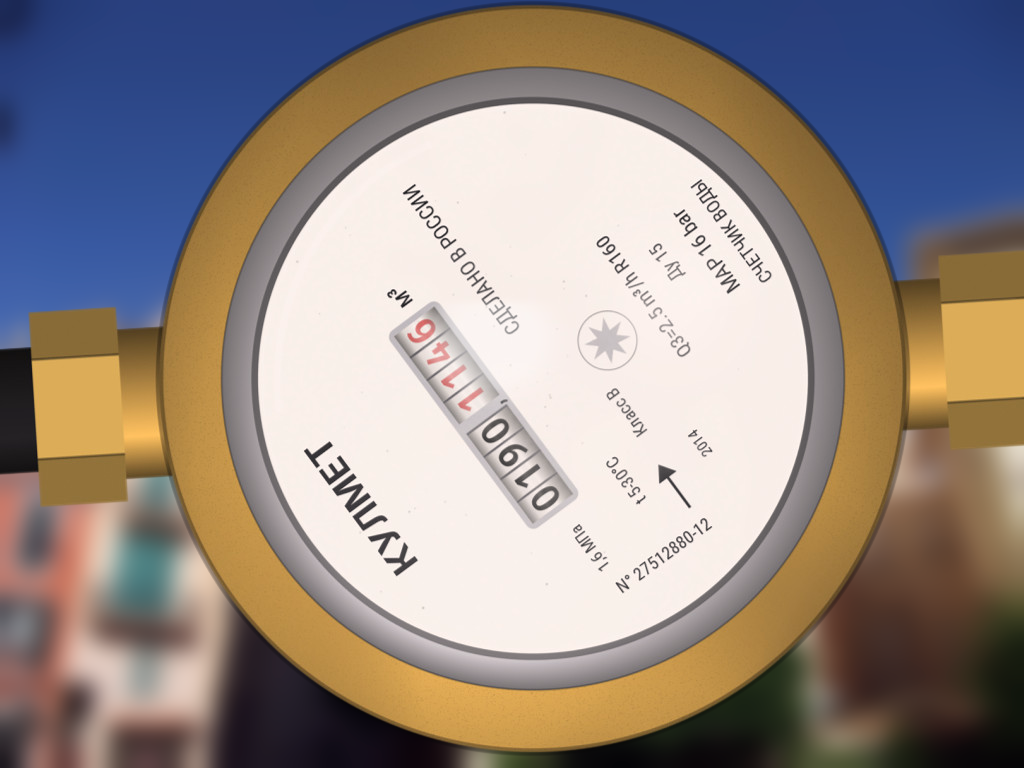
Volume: 190.1146 m³
